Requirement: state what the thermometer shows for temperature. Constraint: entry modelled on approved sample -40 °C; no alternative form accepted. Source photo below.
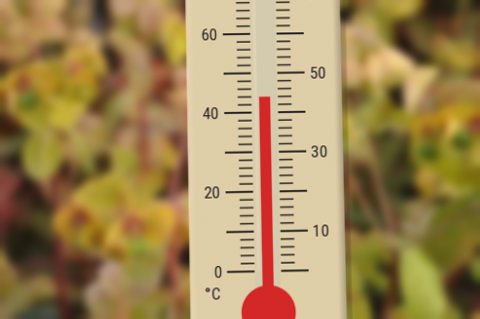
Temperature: 44 °C
